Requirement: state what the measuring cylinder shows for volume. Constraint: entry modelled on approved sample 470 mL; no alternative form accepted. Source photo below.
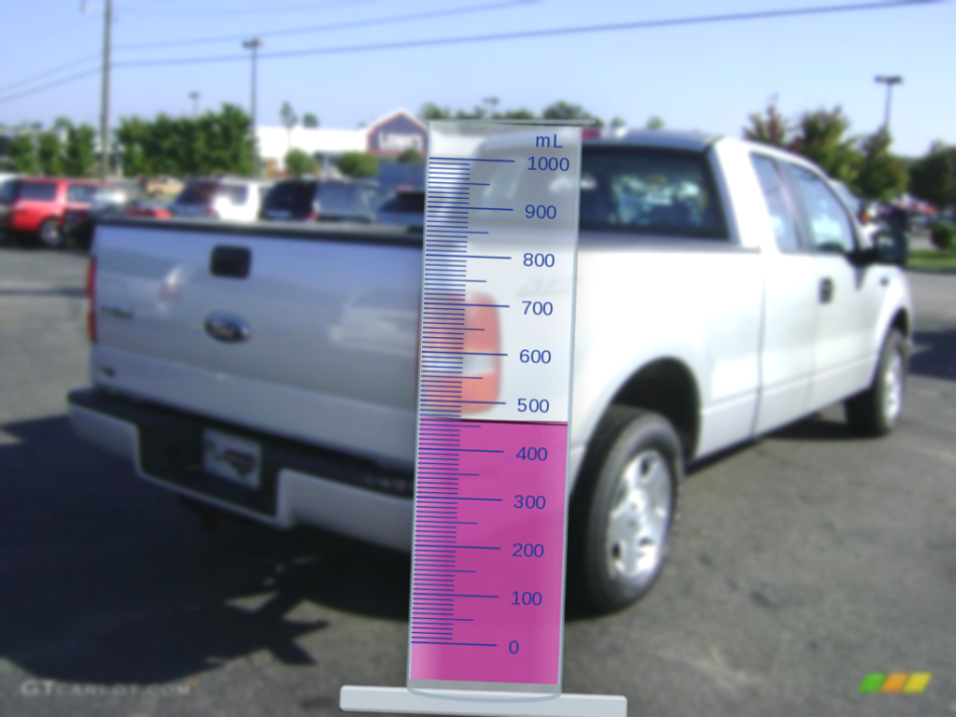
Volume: 460 mL
